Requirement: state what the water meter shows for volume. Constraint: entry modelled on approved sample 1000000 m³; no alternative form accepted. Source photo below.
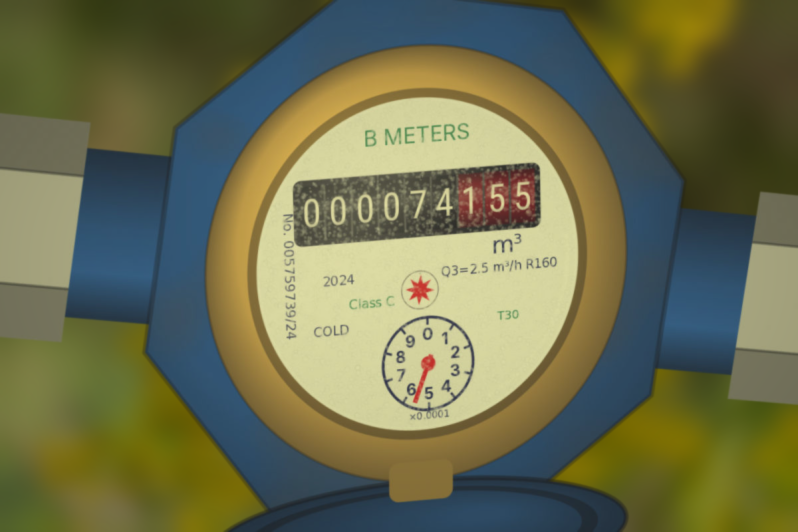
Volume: 74.1555 m³
